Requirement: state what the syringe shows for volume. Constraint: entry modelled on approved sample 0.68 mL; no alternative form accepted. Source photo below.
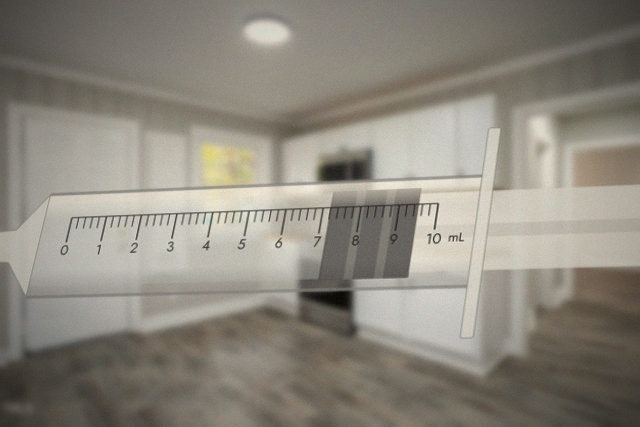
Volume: 7.2 mL
